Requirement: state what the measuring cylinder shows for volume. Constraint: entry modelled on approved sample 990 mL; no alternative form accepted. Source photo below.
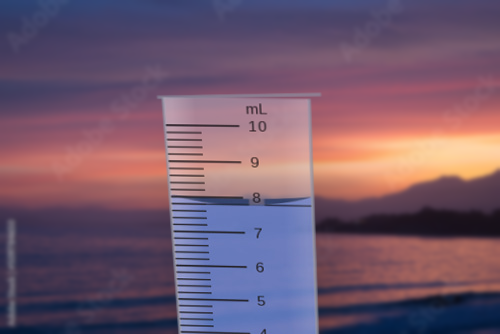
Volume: 7.8 mL
